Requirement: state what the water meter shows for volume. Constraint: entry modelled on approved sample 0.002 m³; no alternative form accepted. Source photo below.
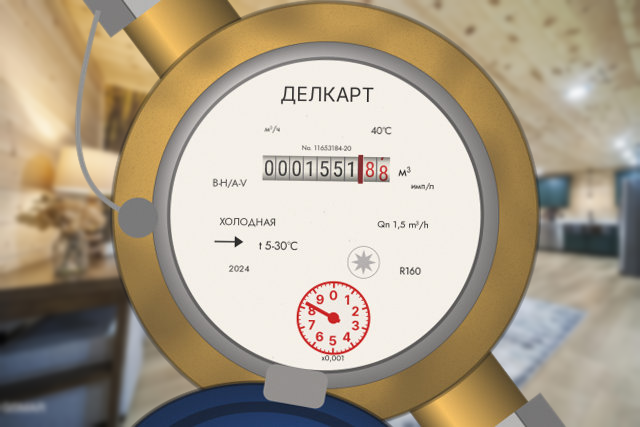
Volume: 1551.878 m³
